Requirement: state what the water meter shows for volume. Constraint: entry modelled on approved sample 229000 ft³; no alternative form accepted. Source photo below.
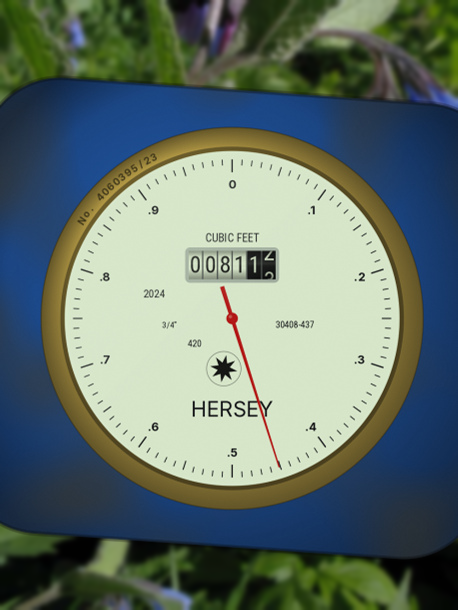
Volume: 8112.45 ft³
